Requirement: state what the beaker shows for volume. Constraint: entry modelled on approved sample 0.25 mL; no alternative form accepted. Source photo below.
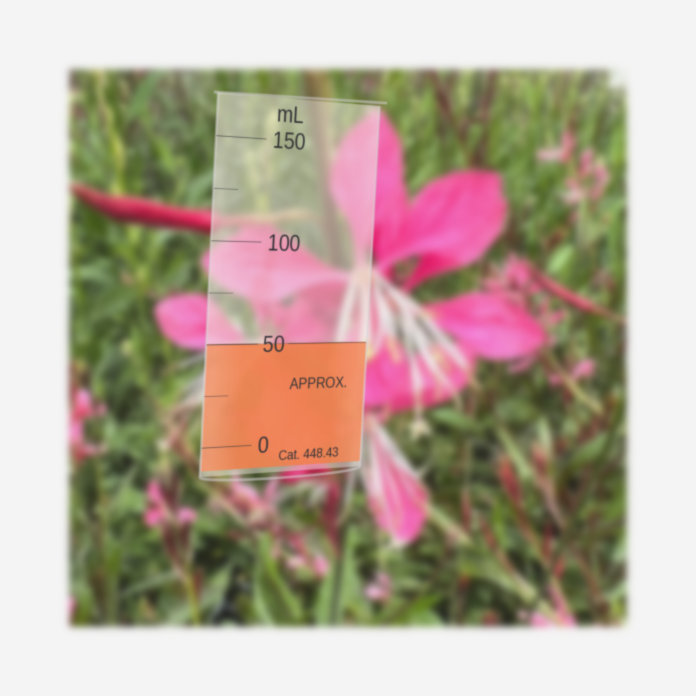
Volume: 50 mL
